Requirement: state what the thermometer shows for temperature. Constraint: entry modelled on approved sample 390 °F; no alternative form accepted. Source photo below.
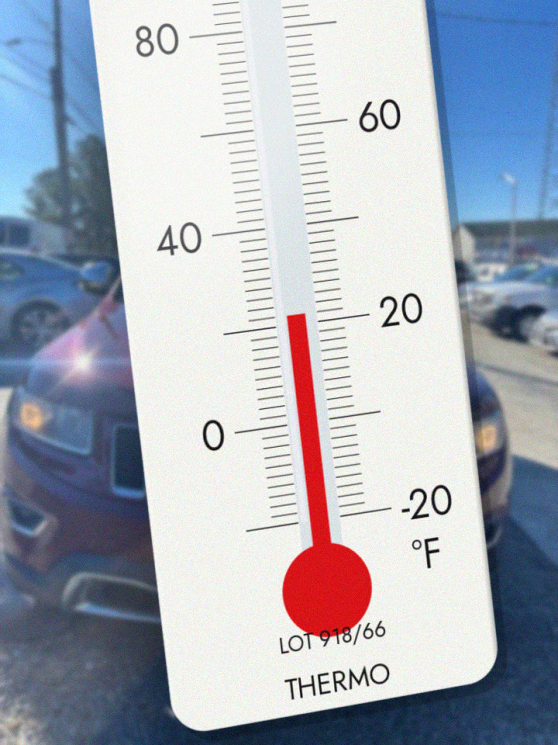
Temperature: 22 °F
